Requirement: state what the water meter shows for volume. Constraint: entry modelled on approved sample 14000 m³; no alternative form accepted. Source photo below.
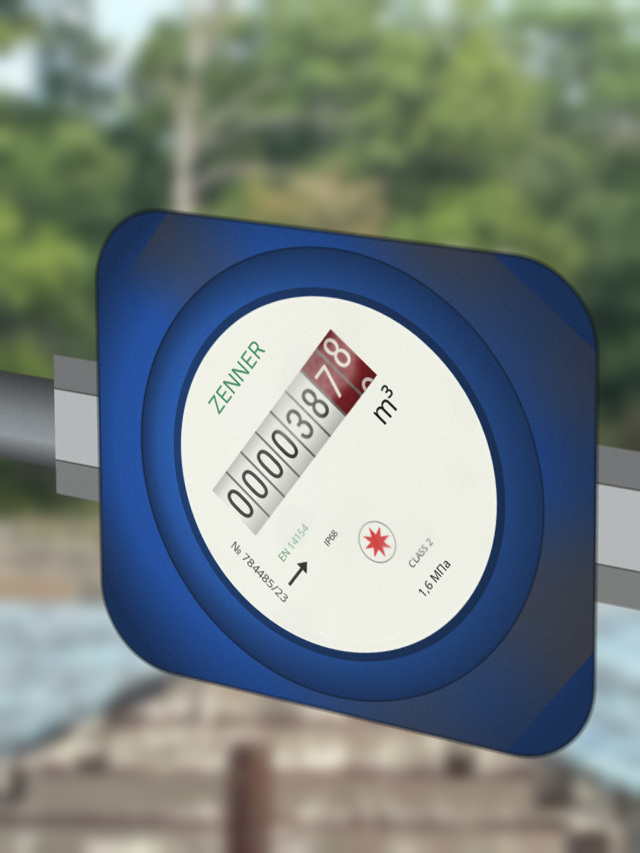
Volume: 38.78 m³
